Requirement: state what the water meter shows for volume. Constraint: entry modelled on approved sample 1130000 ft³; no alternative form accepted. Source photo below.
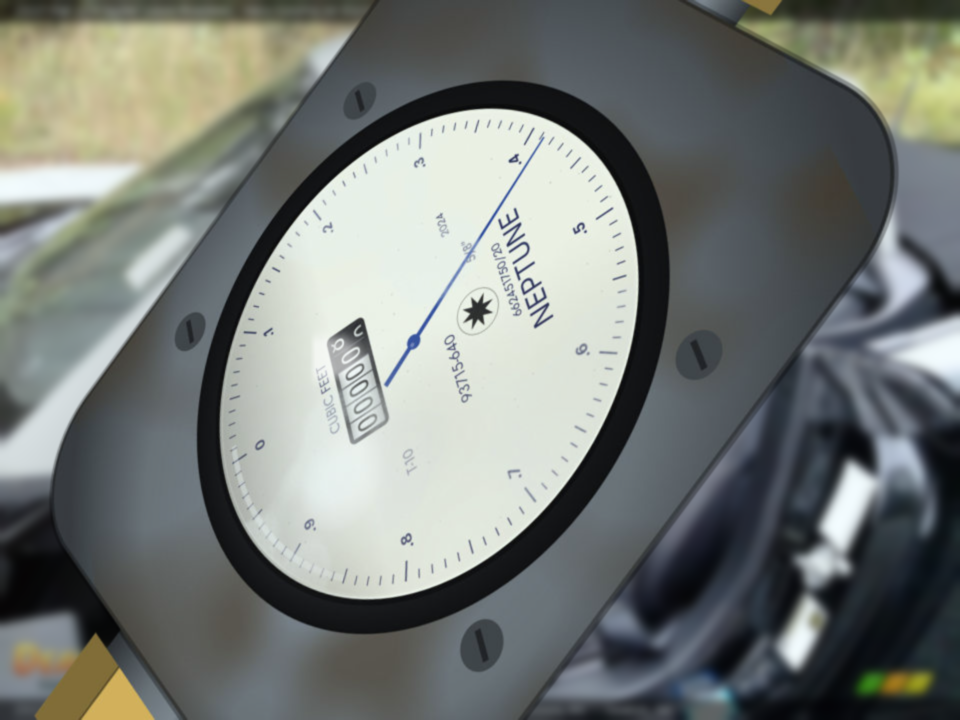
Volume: 8.41 ft³
